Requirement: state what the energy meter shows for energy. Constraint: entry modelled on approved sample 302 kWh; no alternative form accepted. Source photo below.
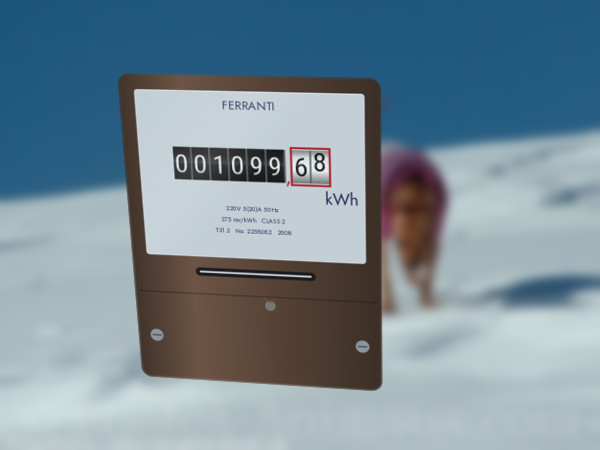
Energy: 1099.68 kWh
